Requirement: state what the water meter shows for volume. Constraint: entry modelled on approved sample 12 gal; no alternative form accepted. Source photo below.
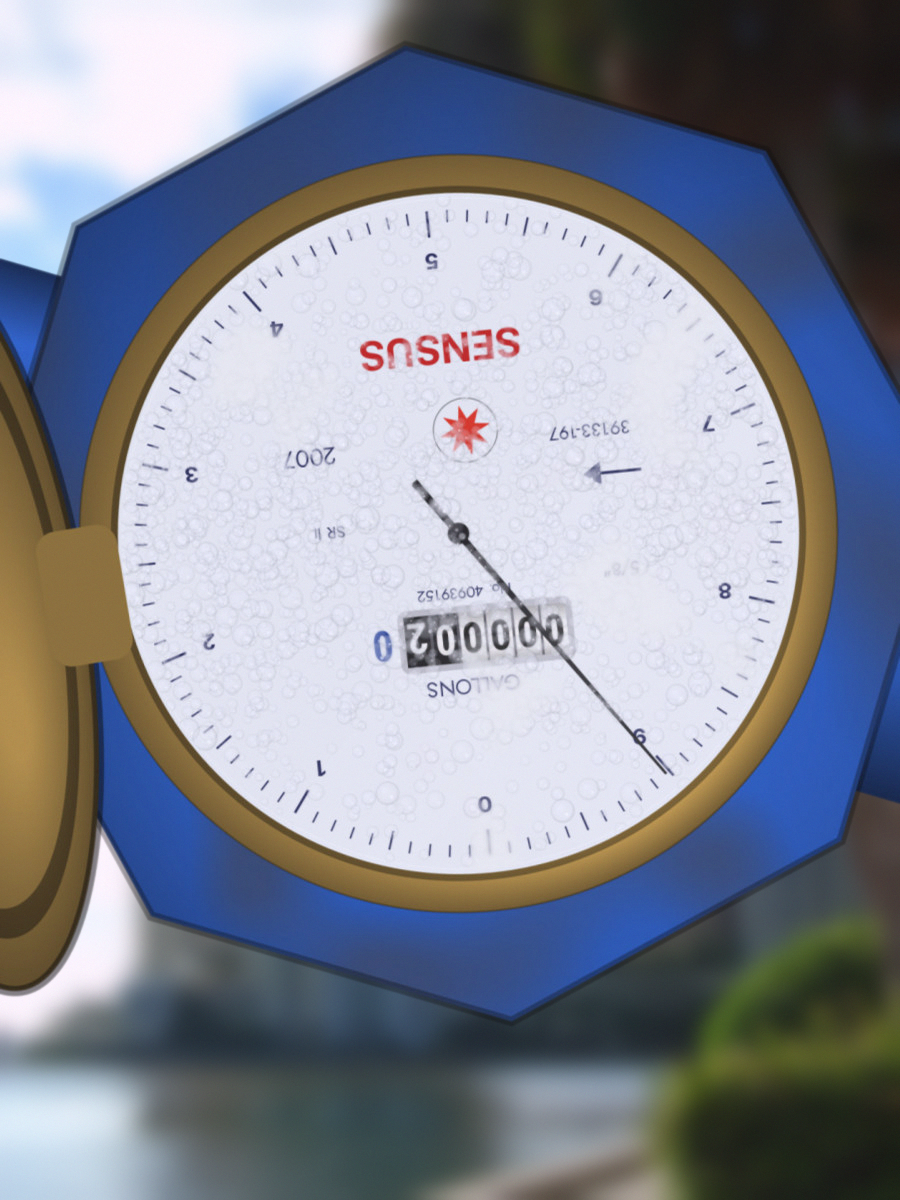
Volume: 19.0 gal
